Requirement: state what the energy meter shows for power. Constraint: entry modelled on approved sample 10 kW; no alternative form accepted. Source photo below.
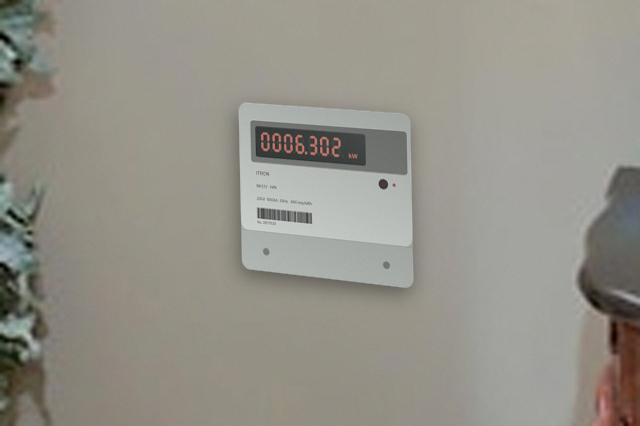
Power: 6.302 kW
